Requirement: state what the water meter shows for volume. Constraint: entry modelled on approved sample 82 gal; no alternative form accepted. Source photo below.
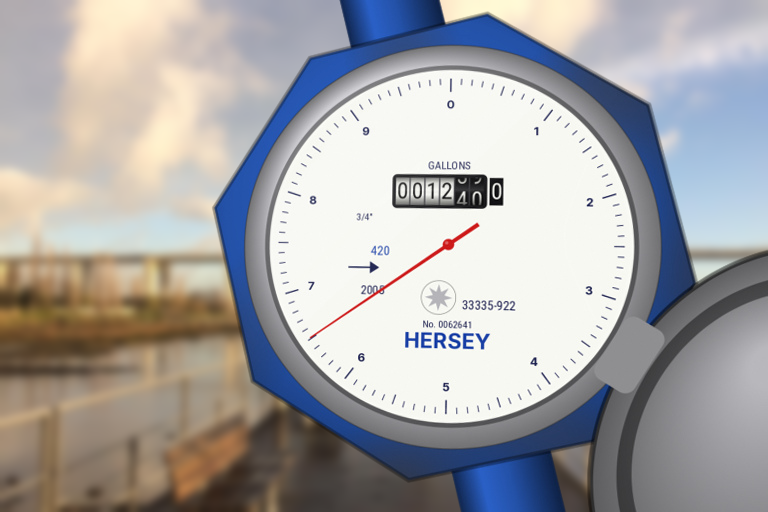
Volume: 12396.5 gal
